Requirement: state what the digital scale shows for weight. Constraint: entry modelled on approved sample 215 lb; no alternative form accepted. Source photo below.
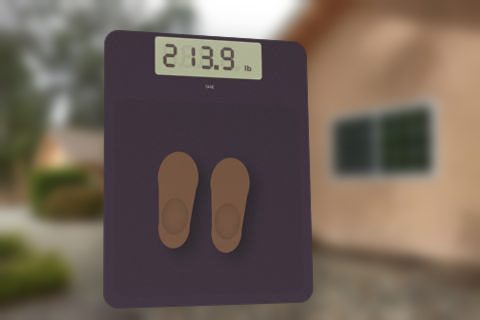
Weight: 213.9 lb
